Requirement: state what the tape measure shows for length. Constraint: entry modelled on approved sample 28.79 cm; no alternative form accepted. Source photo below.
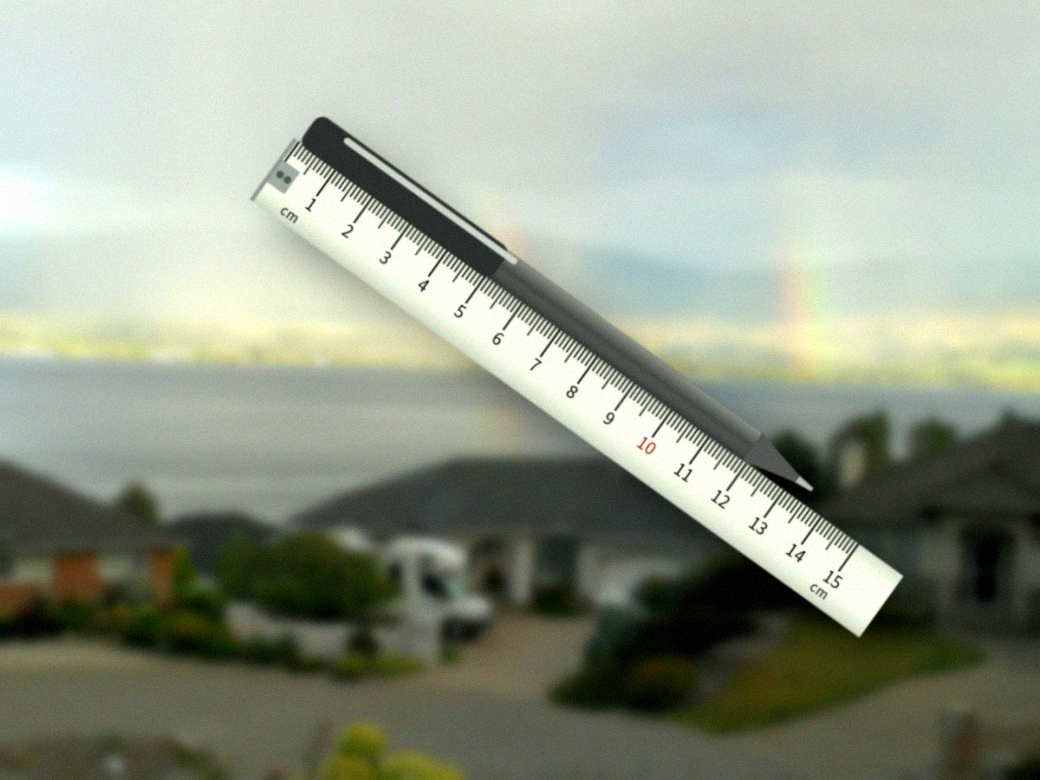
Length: 13.5 cm
